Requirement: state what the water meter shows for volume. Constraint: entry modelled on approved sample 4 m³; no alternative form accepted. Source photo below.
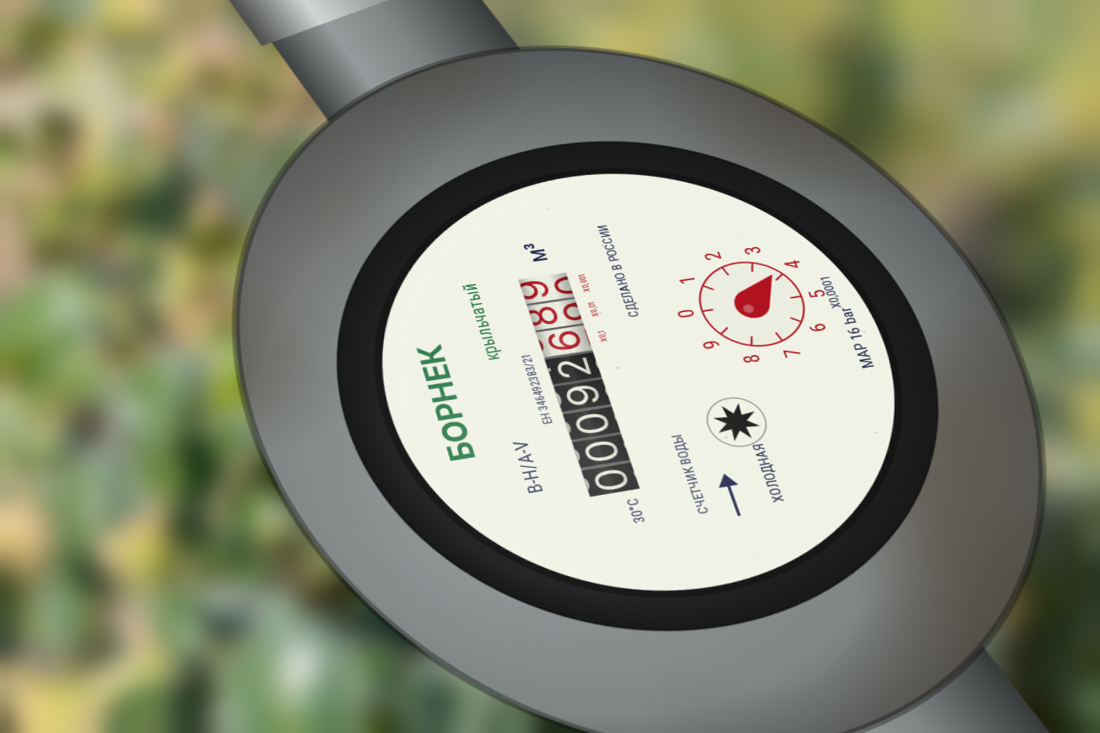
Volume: 92.6893 m³
